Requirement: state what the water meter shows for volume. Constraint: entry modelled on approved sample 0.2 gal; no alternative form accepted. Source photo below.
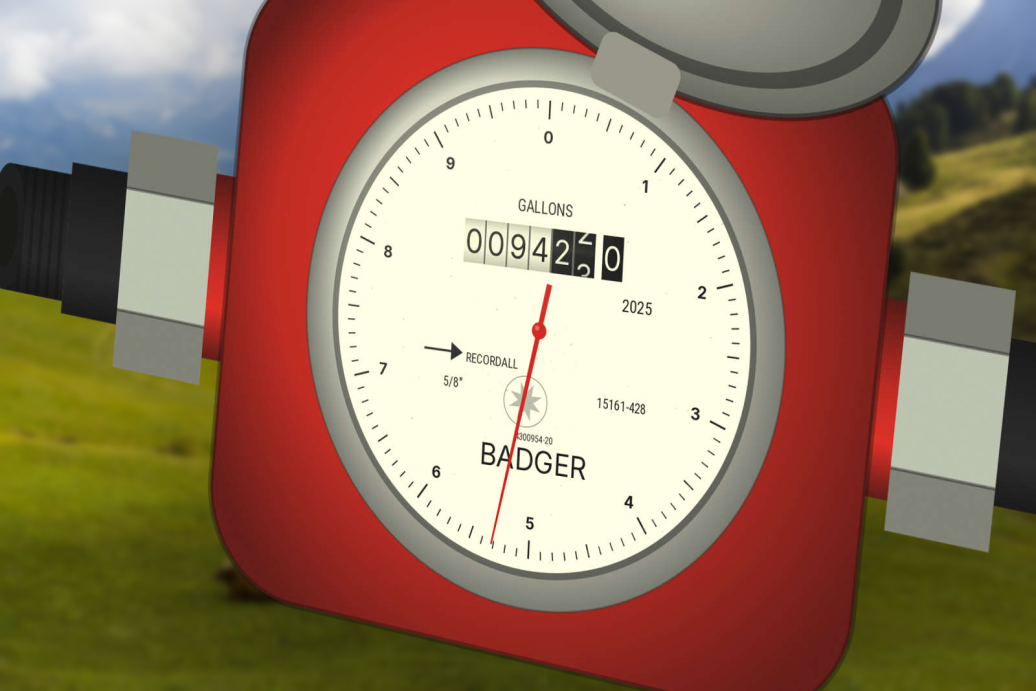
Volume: 94225.3 gal
